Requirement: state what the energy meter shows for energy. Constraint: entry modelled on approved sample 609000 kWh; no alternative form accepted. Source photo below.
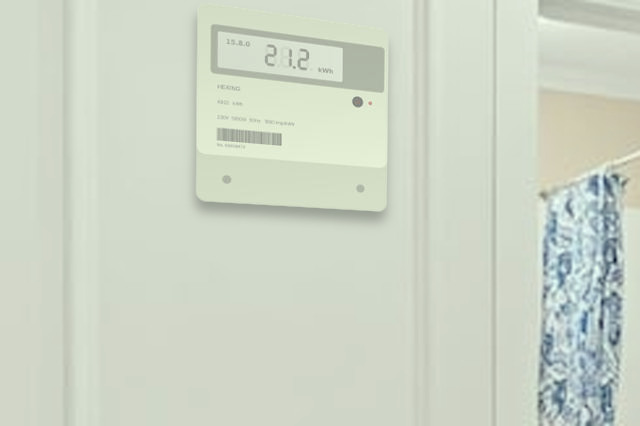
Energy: 21.2 kWh
